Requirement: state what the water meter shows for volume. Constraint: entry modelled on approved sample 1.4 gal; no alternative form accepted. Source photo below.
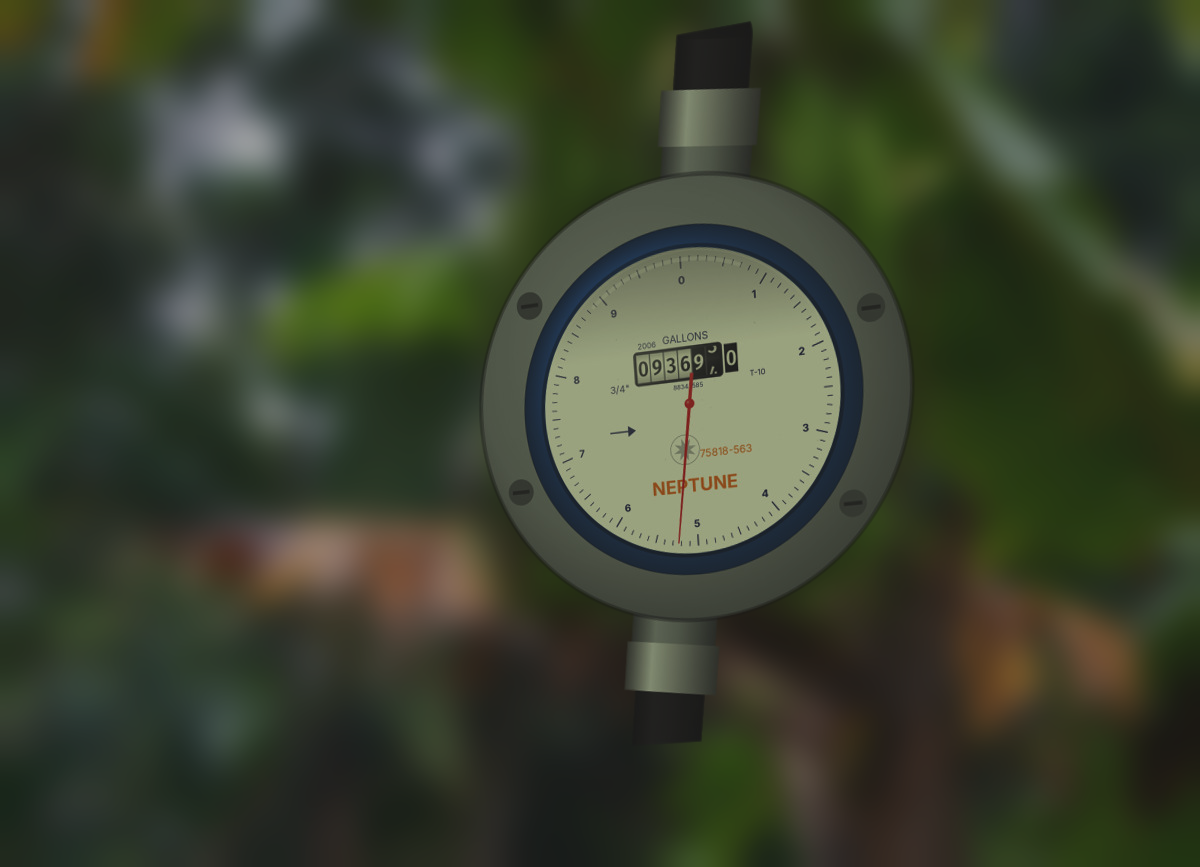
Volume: 936935.2 gal
